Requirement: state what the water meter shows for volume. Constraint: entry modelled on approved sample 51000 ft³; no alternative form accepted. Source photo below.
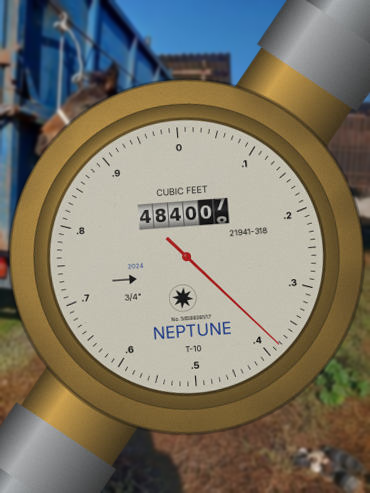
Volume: 484007.38 ft³
